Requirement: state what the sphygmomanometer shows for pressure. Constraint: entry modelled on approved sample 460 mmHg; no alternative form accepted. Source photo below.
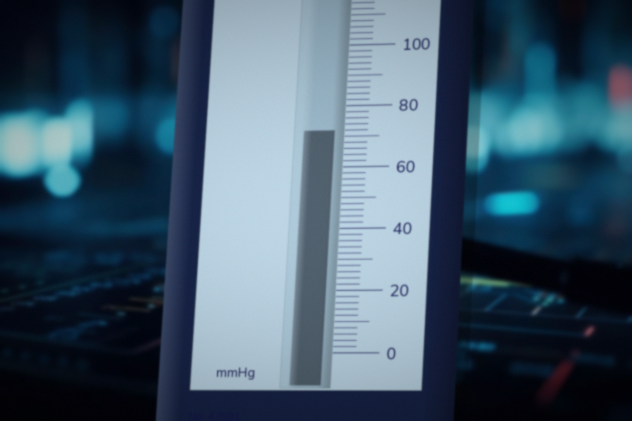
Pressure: 72 mmHg
